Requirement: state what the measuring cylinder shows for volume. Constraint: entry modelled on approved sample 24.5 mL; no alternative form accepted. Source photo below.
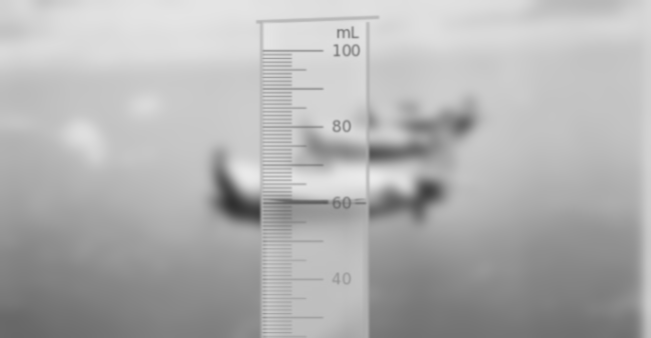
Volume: 60 mL
